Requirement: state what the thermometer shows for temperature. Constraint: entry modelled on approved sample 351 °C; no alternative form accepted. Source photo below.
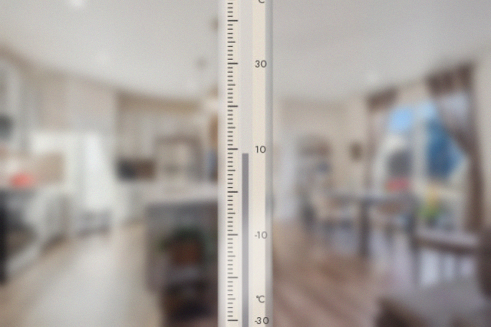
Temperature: 9 °C
